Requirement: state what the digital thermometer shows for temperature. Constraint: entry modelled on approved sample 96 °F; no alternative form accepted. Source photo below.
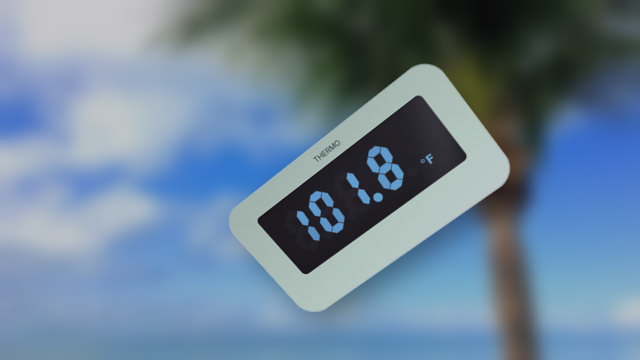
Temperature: 101.8 °F
